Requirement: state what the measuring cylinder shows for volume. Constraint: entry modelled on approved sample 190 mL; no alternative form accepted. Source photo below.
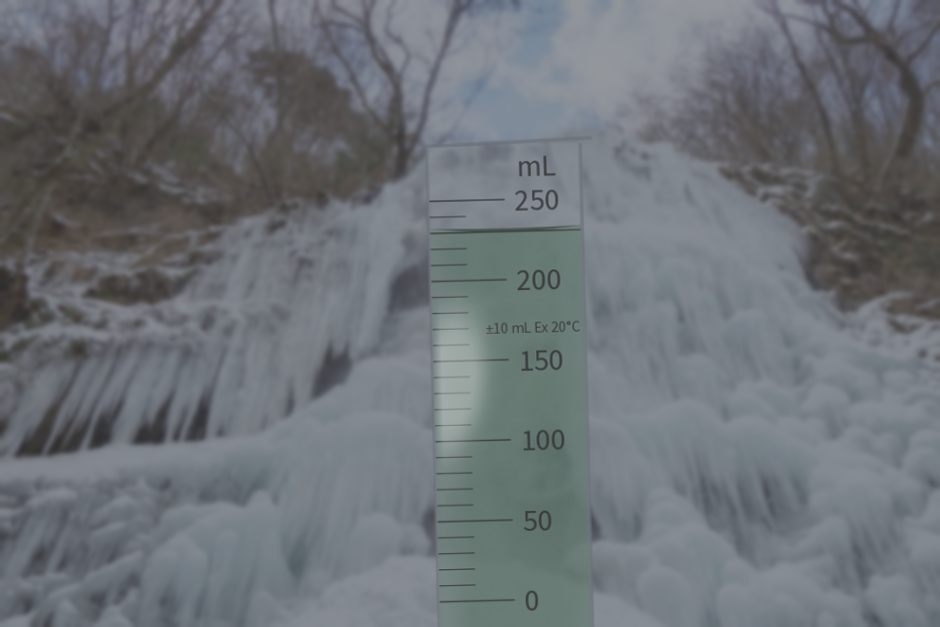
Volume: 230 mL
